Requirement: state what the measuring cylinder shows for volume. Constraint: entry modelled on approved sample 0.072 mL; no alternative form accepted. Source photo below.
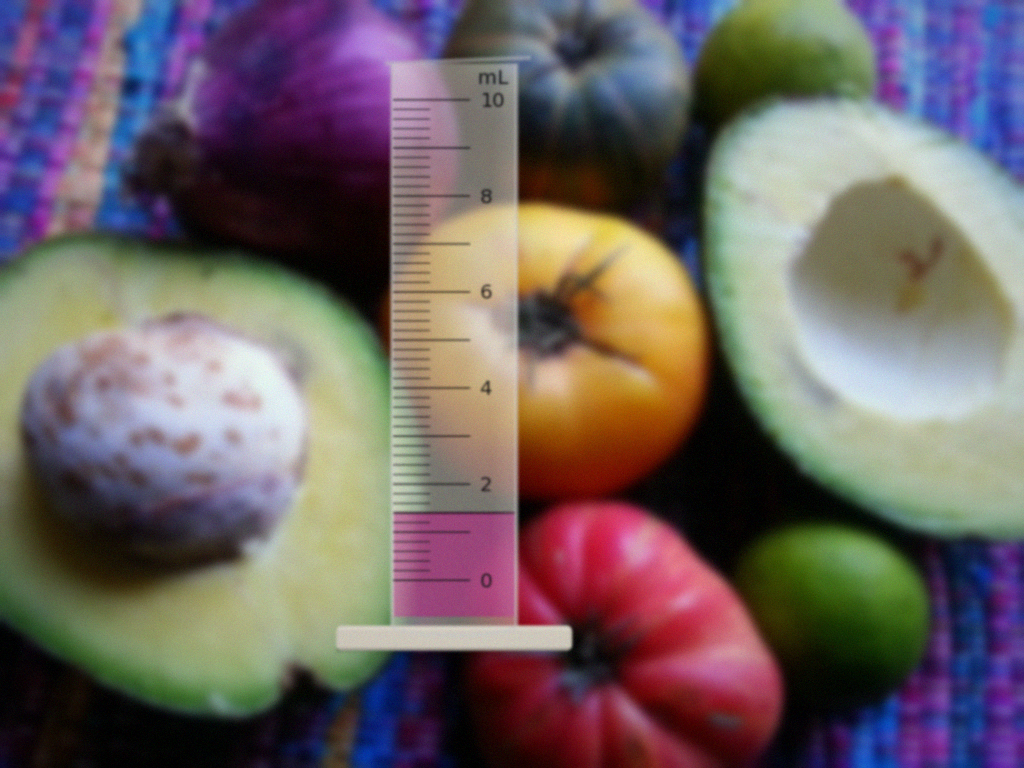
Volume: 1.4 mL
